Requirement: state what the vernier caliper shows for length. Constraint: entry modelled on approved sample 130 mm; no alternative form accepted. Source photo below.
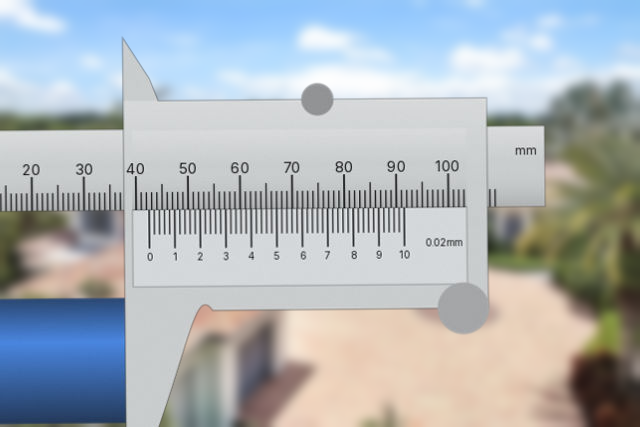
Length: 42.5 mm
